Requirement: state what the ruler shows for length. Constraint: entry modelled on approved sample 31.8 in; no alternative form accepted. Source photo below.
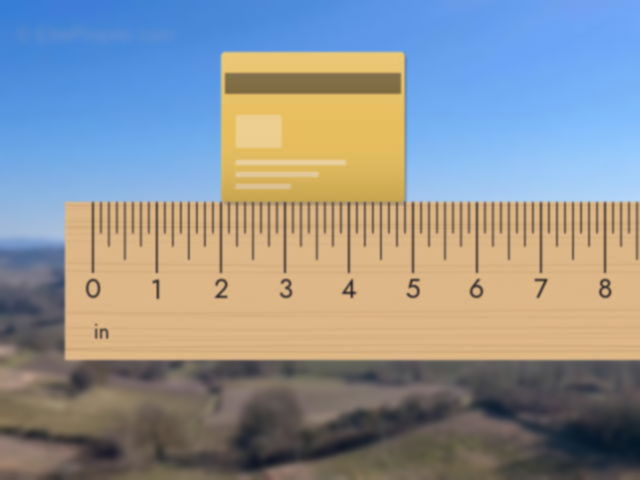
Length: 2.875 in
